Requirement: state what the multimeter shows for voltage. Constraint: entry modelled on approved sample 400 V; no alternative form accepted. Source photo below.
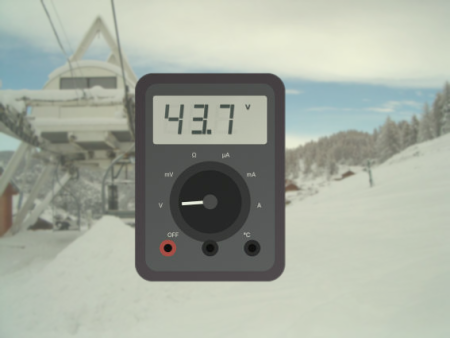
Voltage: 43.7 V
